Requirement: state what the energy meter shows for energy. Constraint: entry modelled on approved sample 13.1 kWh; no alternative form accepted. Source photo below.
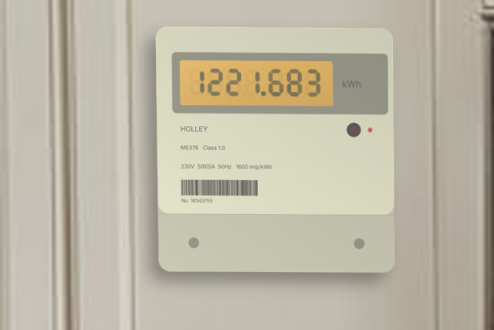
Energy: 1221.683 kWh
